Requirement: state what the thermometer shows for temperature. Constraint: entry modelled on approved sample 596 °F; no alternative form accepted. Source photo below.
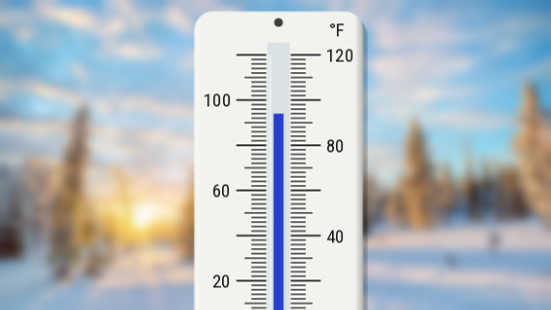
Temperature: 94 °F
